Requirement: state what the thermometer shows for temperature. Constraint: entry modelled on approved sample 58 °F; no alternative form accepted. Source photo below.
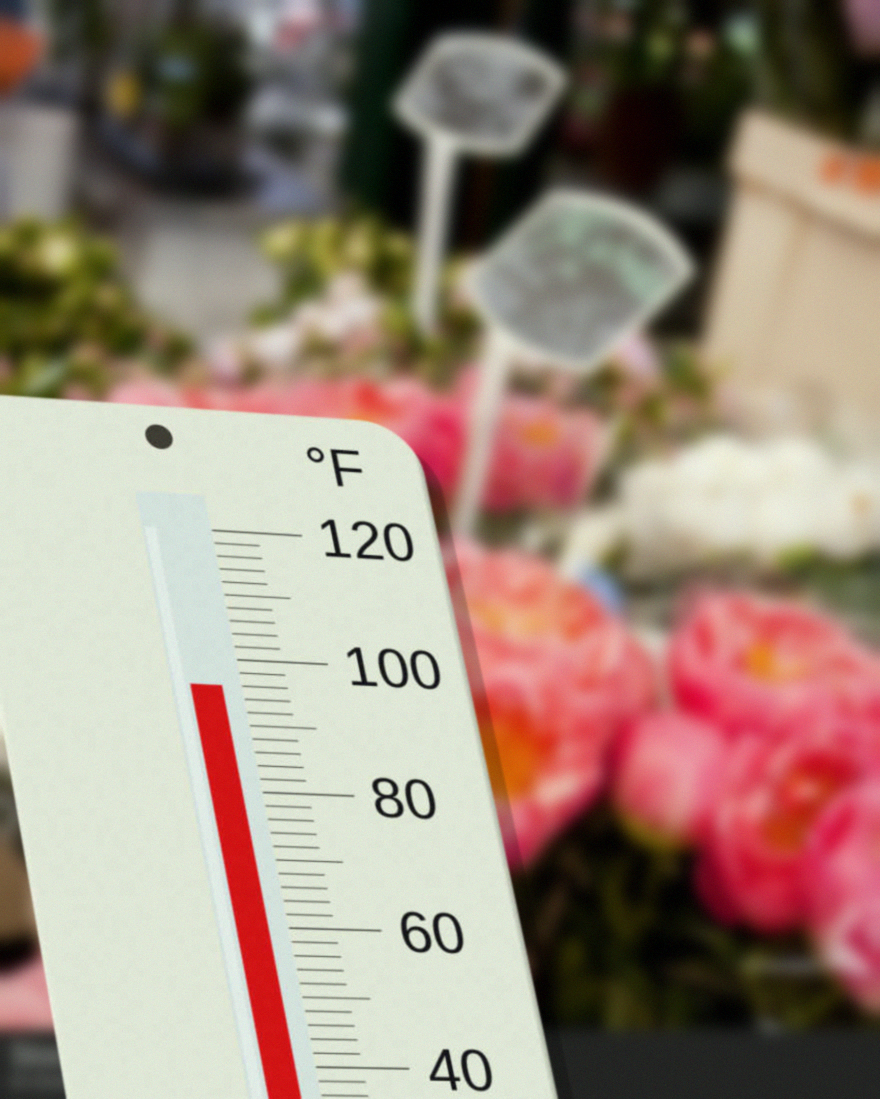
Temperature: 96 °F
